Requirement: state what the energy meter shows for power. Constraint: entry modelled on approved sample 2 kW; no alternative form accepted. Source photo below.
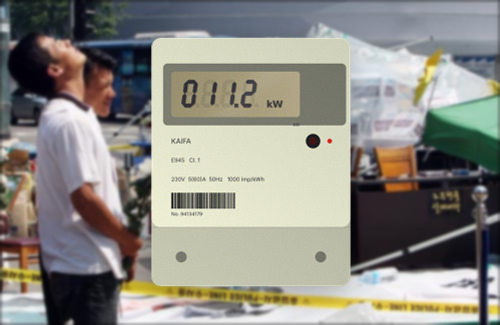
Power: 11.2 kW
